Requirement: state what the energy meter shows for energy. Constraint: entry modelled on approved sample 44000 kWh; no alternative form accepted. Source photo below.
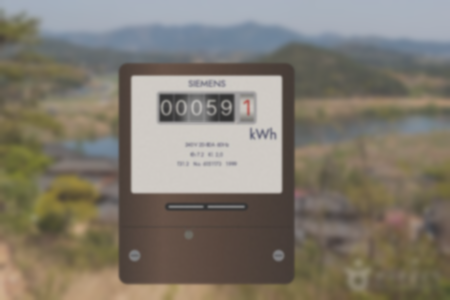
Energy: 59.1 kWh
